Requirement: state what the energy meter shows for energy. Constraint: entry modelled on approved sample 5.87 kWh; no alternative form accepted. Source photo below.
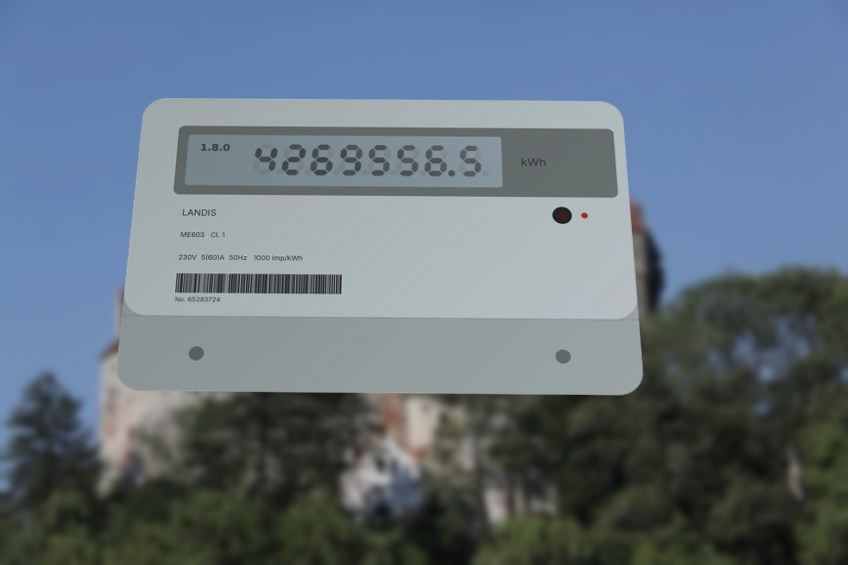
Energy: 4269556.5 kWh
